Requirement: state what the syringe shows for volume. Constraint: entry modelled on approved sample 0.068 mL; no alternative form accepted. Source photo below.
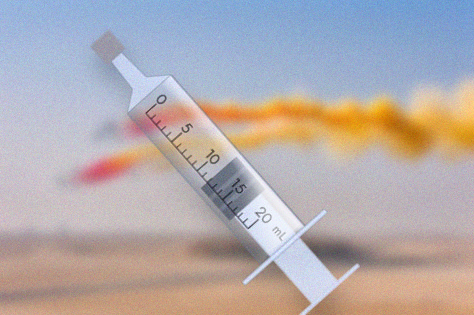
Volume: 12 mL
